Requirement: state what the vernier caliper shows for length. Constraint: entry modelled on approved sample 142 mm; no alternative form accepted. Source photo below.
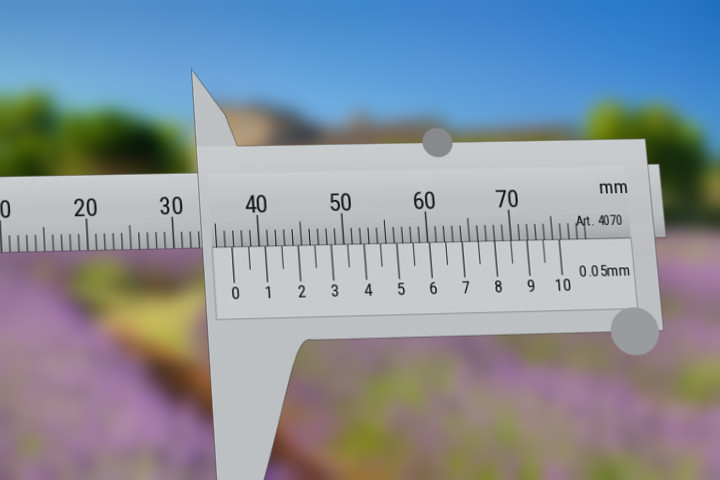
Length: 36.8 mm
